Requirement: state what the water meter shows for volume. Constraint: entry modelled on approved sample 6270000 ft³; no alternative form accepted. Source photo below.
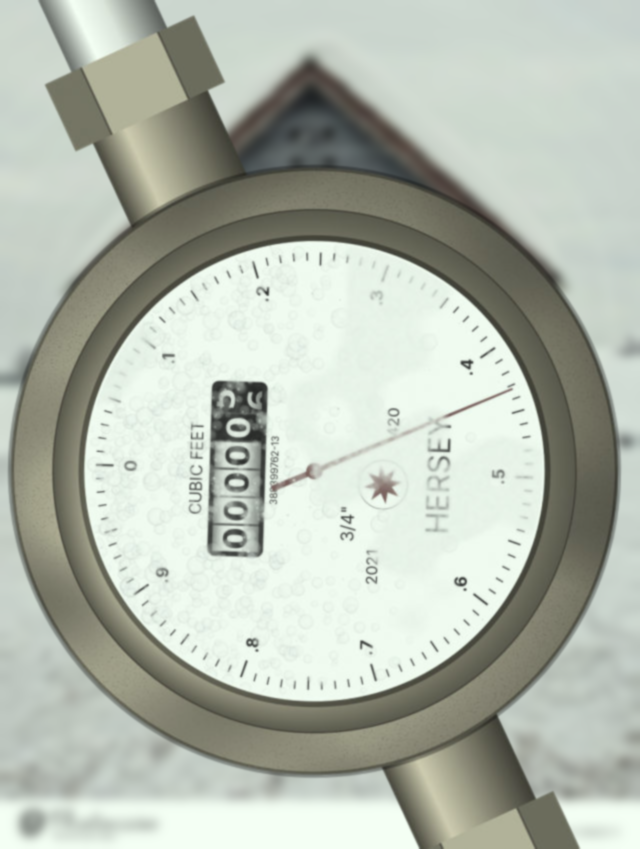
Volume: 5.43 ft³
